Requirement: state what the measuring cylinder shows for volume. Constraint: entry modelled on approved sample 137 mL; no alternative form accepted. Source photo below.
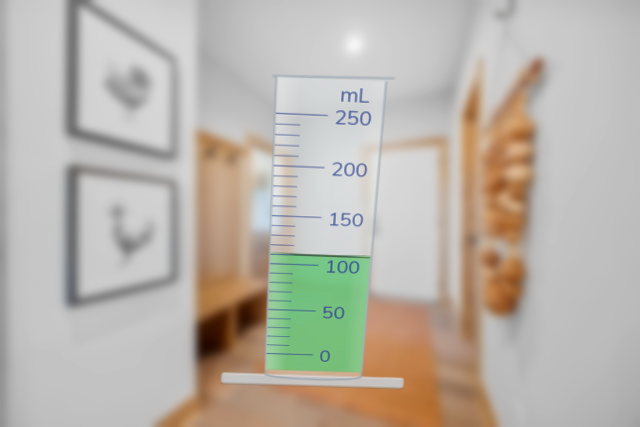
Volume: 110 mL
